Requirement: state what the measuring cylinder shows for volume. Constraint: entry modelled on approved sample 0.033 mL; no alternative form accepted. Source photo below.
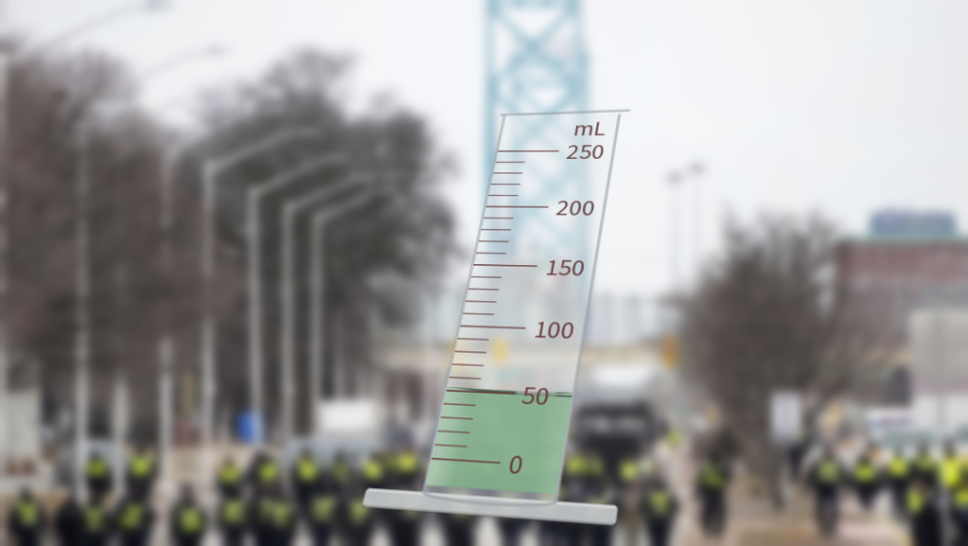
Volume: 50 mL
